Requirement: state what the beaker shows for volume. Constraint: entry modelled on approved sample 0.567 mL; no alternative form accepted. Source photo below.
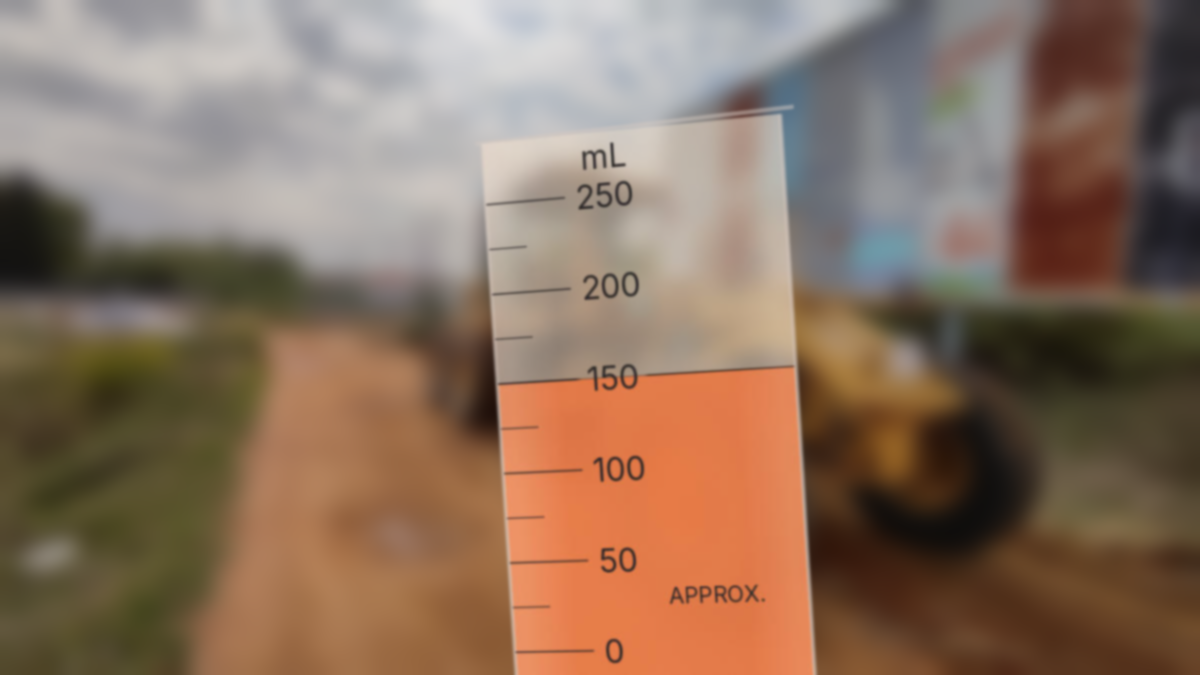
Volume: 150 mL
